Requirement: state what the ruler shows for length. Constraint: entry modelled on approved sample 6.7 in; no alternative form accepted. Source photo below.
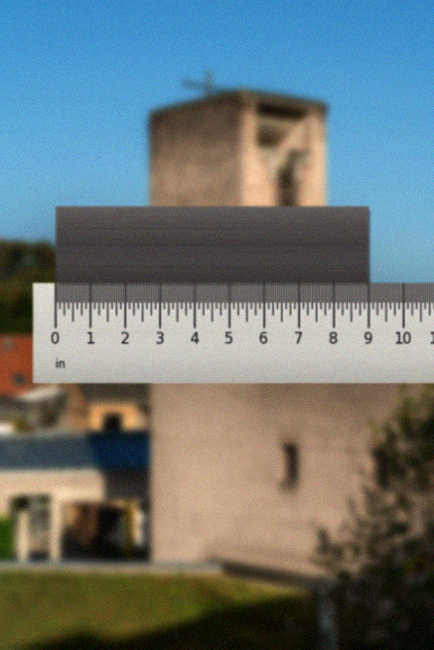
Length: 9 in
